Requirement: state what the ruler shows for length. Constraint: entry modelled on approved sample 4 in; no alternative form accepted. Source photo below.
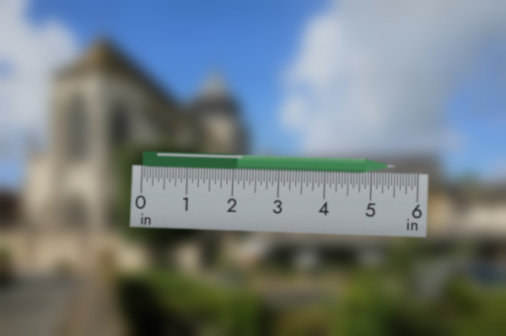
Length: 5.5 in
